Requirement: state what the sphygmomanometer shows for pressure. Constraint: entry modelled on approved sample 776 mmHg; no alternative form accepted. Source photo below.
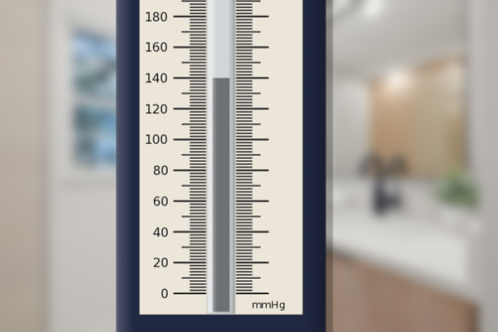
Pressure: 140 mmHg
